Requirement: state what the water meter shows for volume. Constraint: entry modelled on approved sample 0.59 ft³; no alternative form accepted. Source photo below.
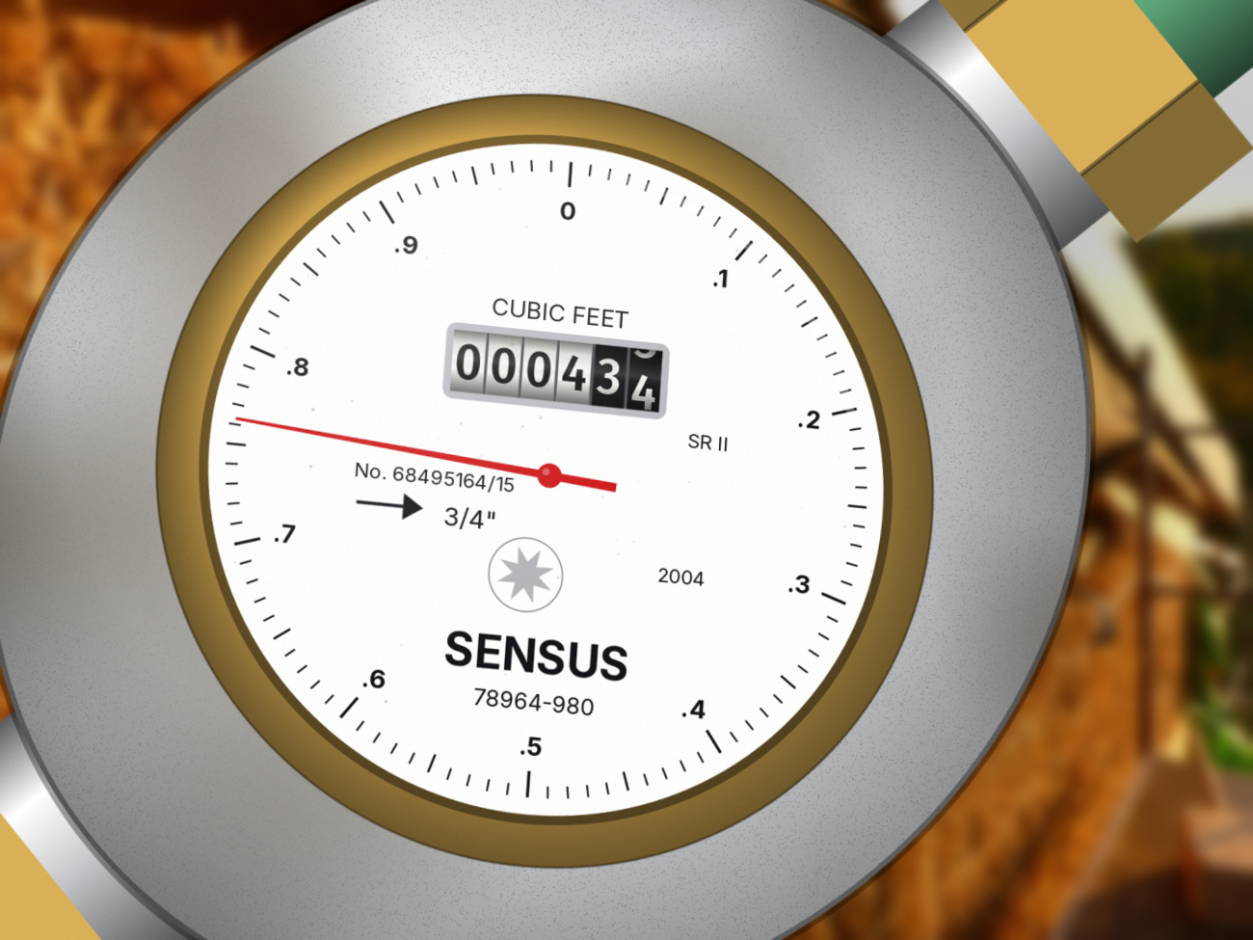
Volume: 433.76 ft³
